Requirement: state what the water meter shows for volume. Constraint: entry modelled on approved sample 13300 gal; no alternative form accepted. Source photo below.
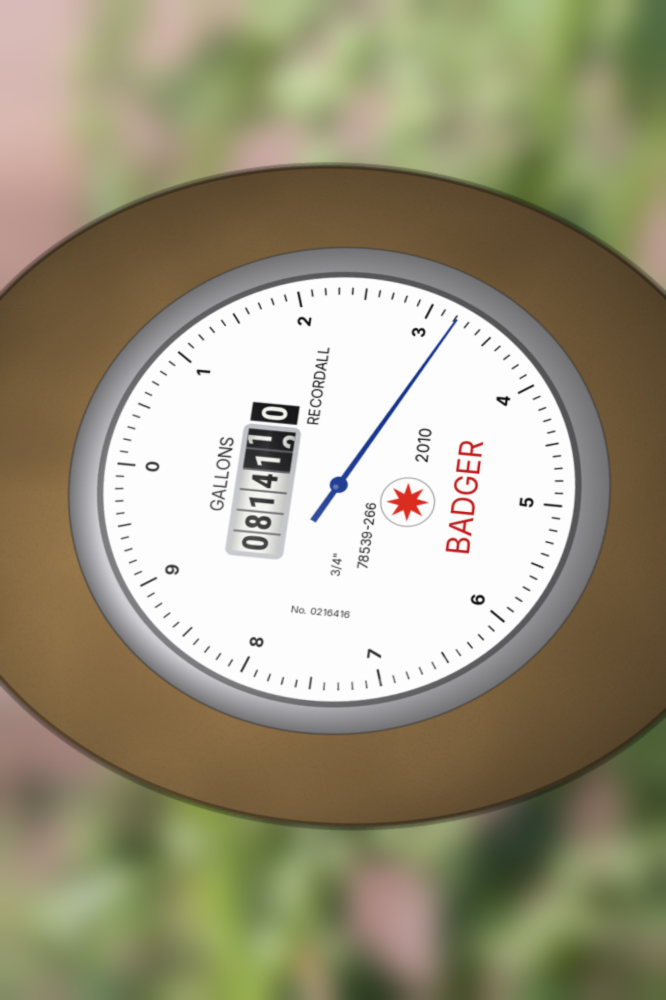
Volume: 814113.2 gal
